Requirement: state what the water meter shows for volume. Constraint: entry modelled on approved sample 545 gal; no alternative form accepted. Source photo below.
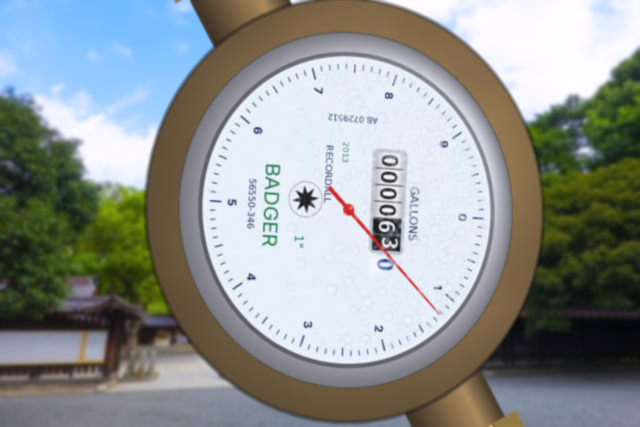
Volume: 631.2 gal
